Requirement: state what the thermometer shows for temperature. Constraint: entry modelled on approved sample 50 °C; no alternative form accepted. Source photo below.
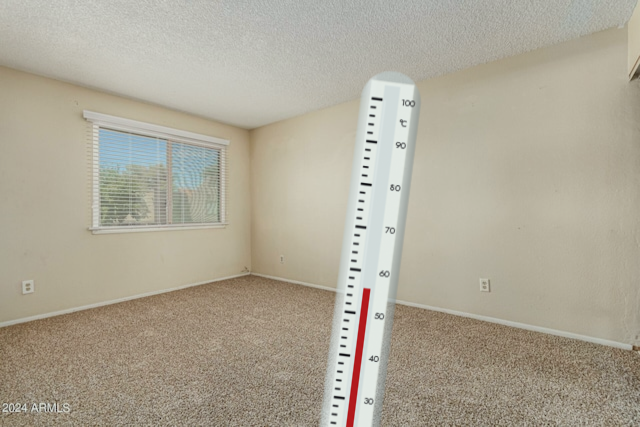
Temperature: 56 °C
